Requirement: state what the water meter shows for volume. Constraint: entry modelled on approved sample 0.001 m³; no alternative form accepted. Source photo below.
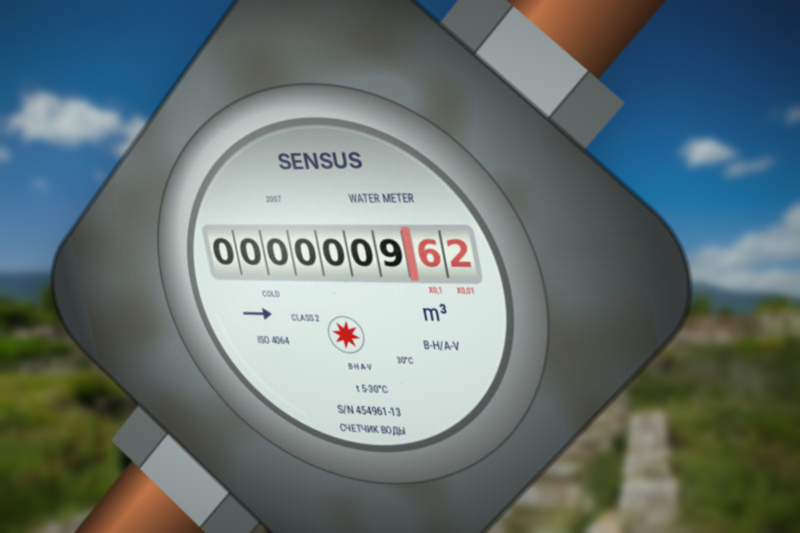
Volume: 9.62 m³
